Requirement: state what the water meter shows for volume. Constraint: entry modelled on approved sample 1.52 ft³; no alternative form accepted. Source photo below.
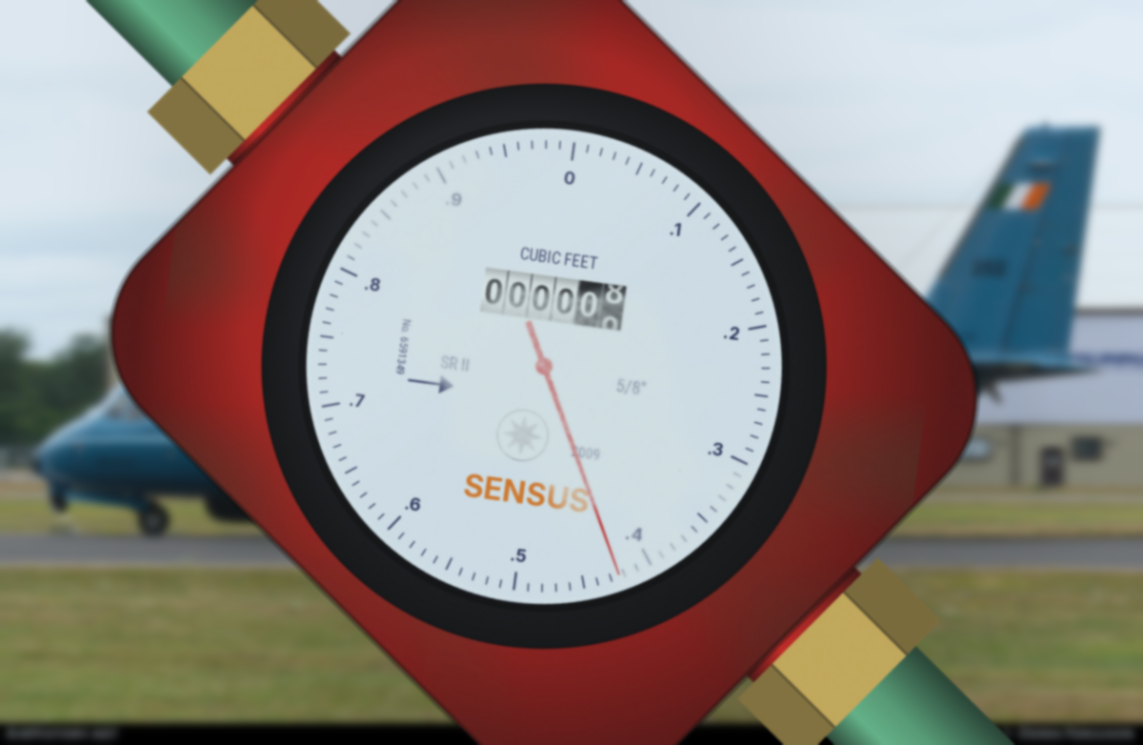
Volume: 8.42 ft³
